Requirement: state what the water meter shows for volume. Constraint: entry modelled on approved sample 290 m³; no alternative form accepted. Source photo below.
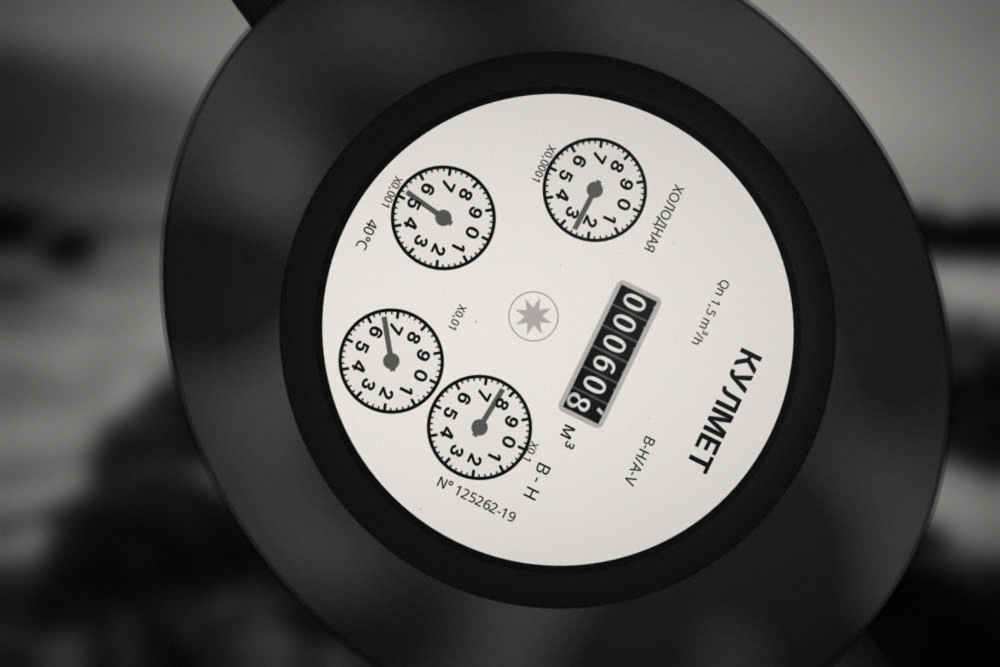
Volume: 607.7652 m³
